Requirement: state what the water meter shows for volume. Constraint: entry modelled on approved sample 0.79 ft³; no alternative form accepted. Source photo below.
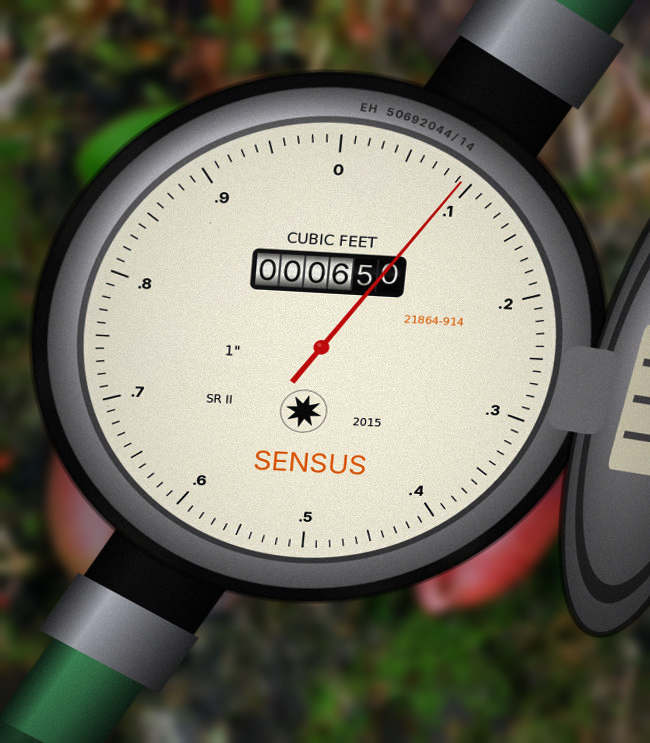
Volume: 650.09 ft³
